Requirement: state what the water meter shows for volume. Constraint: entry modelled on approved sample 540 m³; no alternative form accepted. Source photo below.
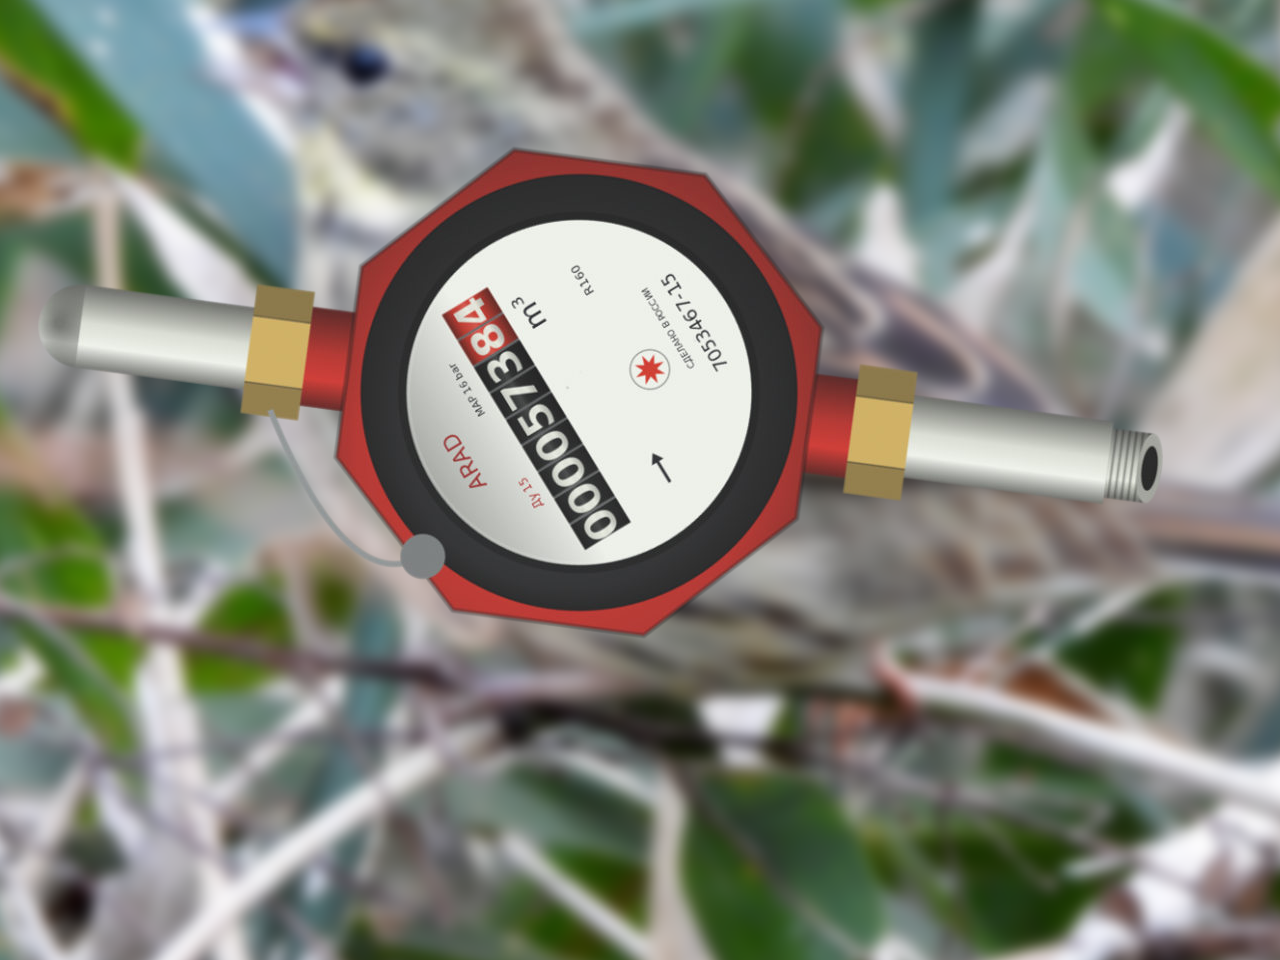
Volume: 573.84 m³
